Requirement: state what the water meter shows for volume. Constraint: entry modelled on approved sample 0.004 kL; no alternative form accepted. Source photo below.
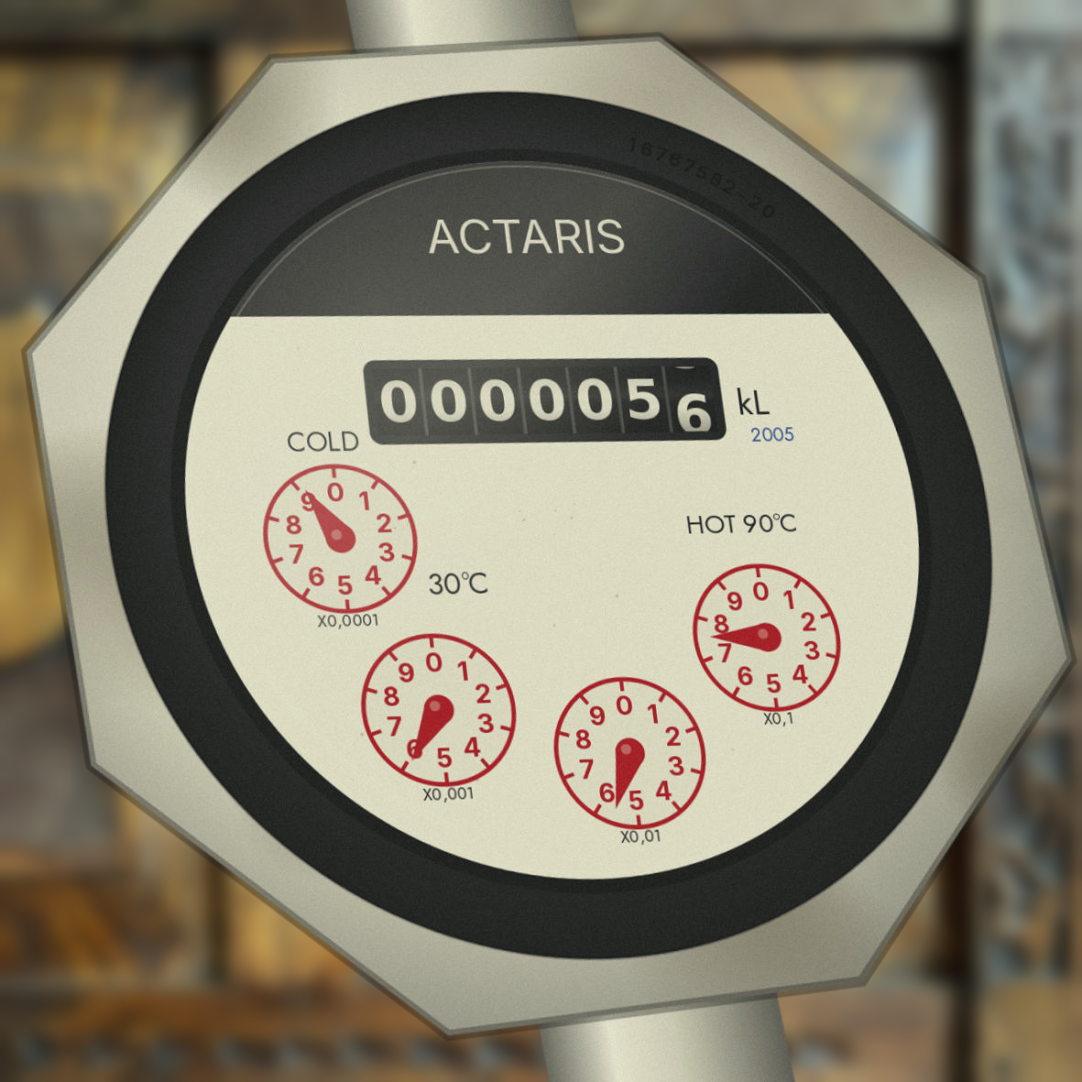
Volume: 55.7559 kL
